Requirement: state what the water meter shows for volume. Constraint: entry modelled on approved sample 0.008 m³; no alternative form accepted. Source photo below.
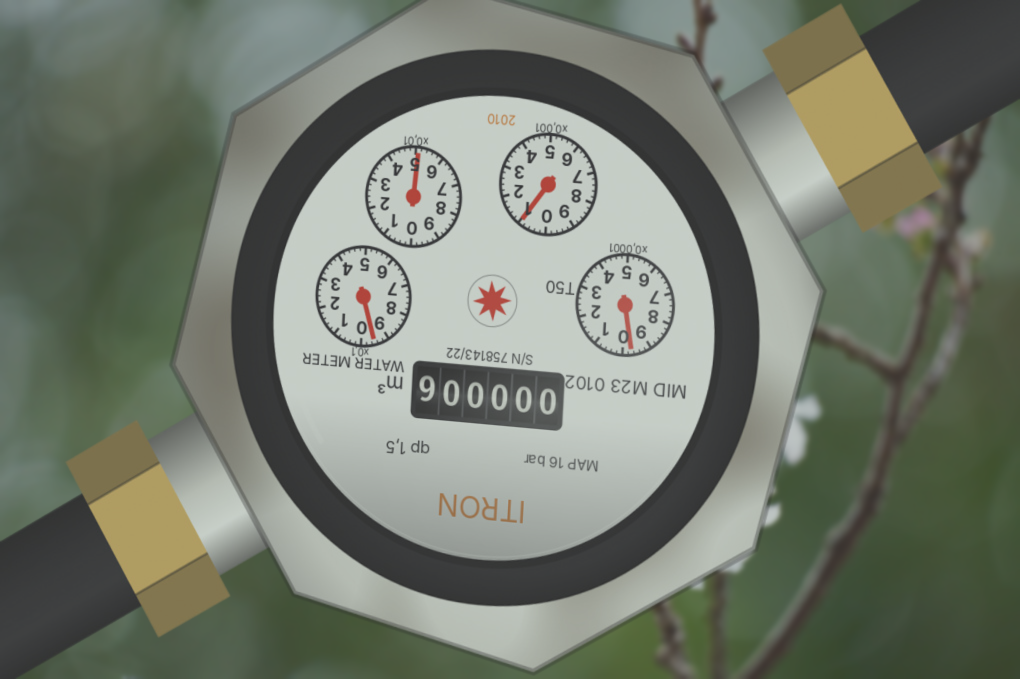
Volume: 5.9509 m³
